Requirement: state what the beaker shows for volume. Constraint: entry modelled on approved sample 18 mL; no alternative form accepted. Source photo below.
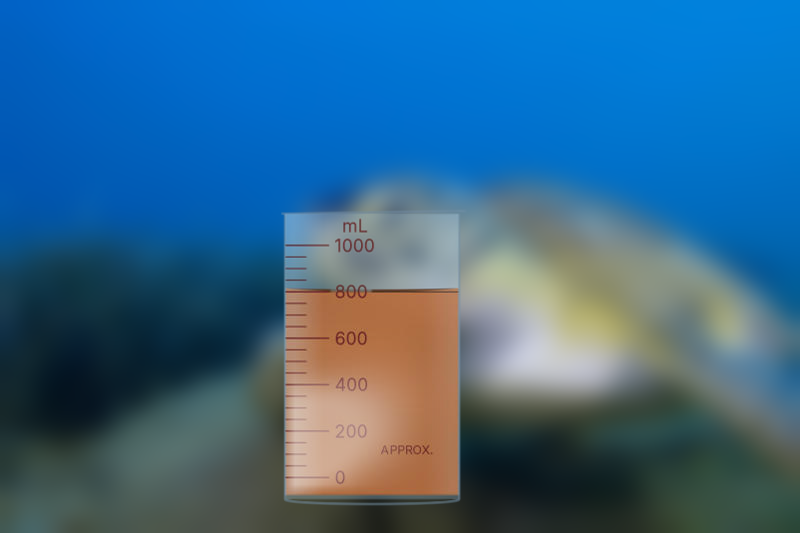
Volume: 800 mL
